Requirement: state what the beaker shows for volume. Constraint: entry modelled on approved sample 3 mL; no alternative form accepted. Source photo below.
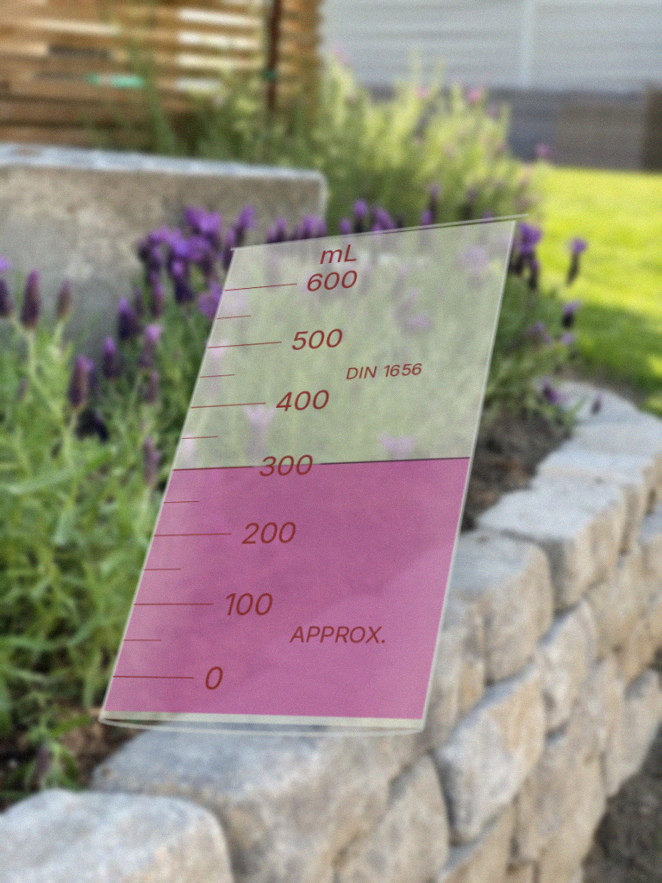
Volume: 300 mL
